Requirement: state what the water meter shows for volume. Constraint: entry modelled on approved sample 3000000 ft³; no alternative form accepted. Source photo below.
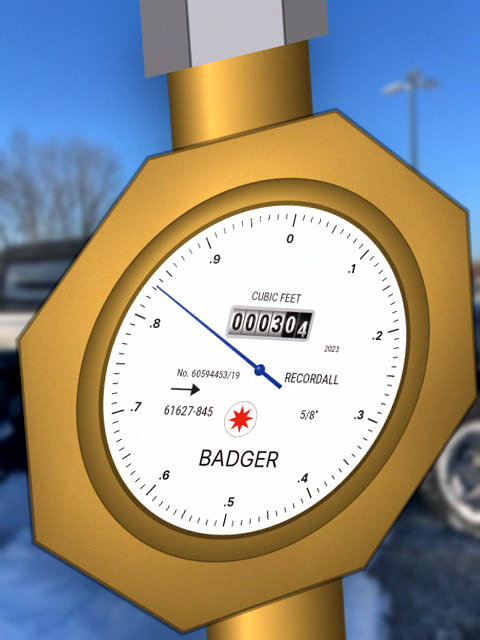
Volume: 303.83 ft³
